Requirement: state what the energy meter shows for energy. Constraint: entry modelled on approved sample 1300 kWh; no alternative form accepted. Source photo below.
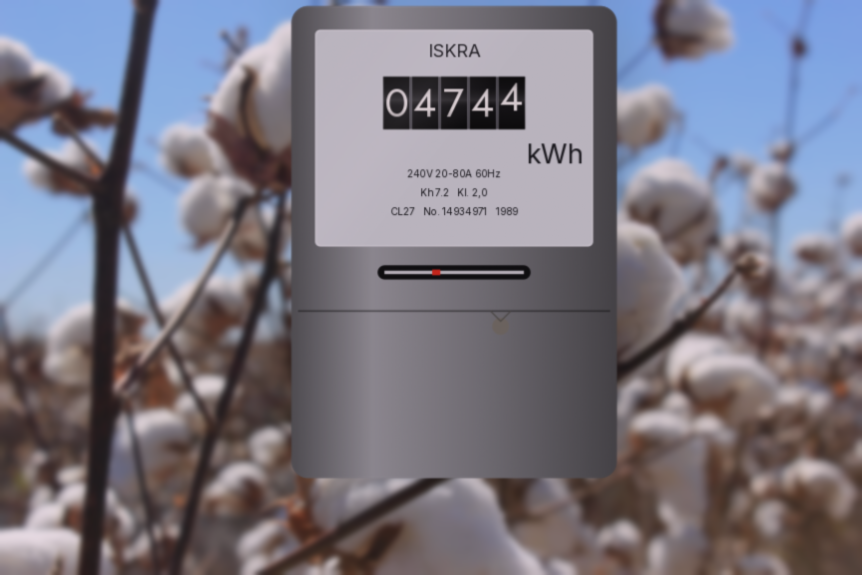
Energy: 4744 kWh
